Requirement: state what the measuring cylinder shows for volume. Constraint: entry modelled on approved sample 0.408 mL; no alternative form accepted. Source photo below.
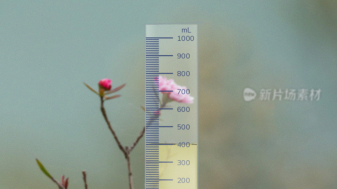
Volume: 400 mL
